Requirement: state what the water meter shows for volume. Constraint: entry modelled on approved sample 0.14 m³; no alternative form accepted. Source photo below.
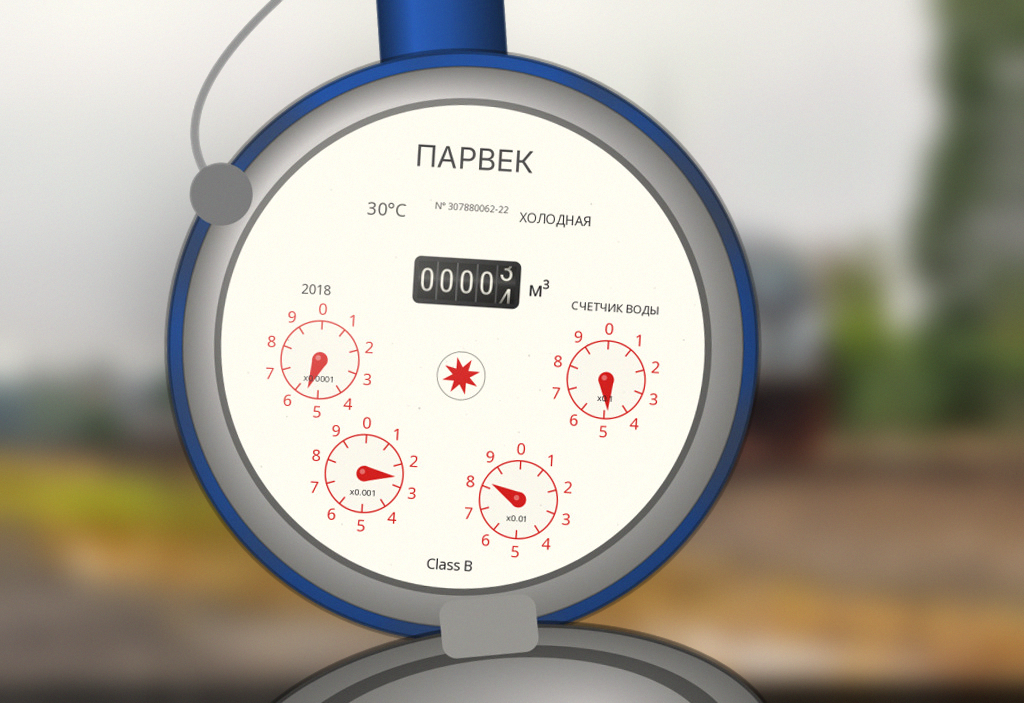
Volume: 3.4825 m³
